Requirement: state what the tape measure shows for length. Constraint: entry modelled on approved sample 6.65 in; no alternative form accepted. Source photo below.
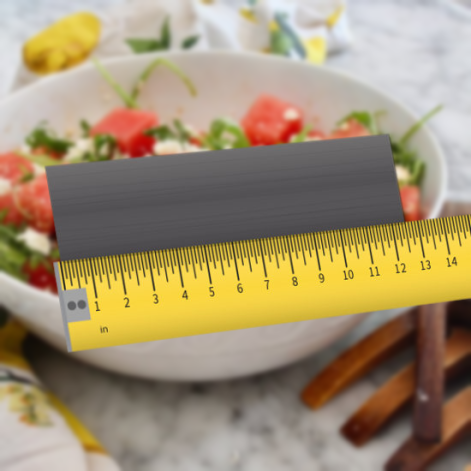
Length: 12.5 in
